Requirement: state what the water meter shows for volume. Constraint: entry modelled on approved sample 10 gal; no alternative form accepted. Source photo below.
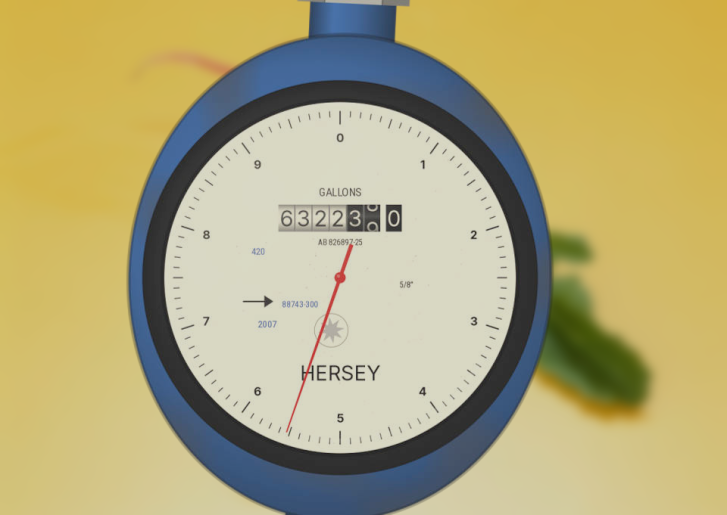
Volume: 6322385.5 gal
